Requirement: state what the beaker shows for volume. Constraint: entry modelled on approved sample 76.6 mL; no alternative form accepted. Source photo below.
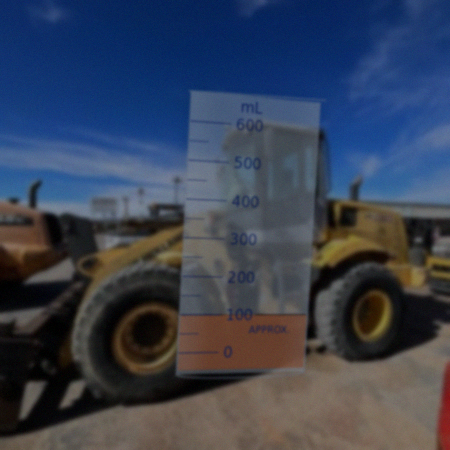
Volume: 100 mL
